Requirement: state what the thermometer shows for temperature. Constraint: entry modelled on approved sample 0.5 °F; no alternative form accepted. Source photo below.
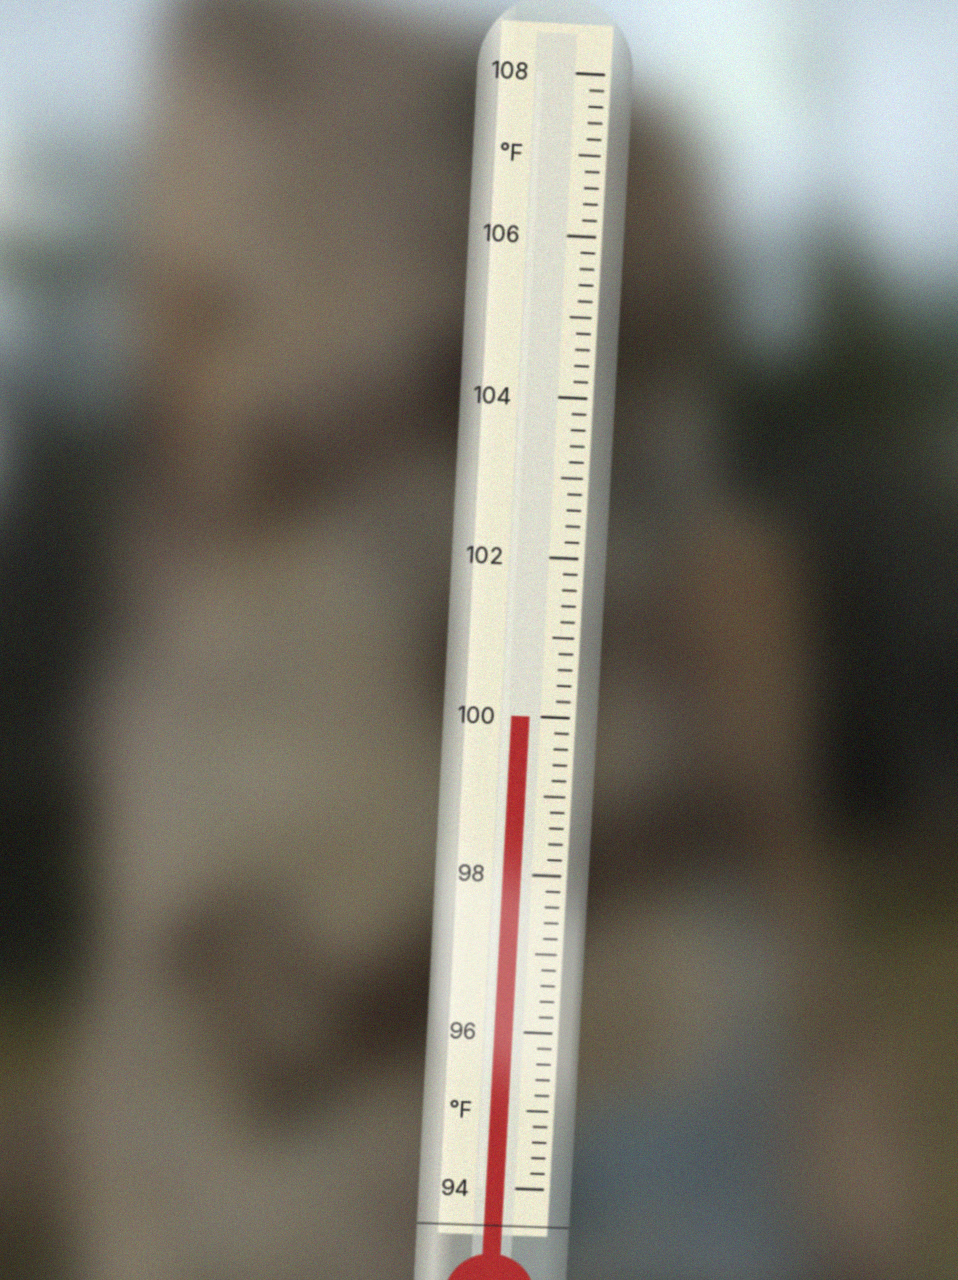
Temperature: 100 °F
